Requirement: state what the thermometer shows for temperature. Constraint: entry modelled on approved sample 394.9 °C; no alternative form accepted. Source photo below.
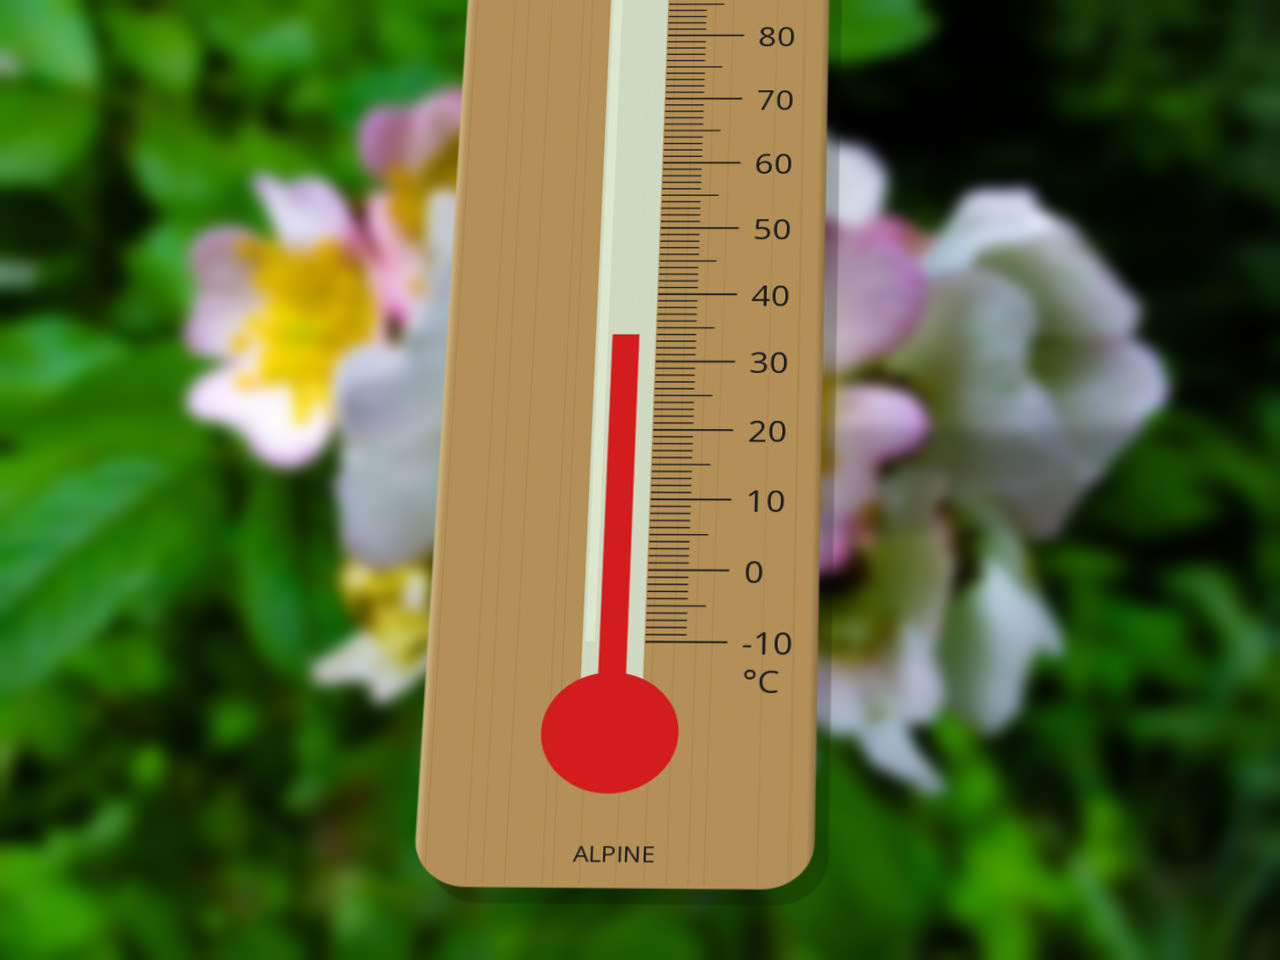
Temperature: 34 °C
